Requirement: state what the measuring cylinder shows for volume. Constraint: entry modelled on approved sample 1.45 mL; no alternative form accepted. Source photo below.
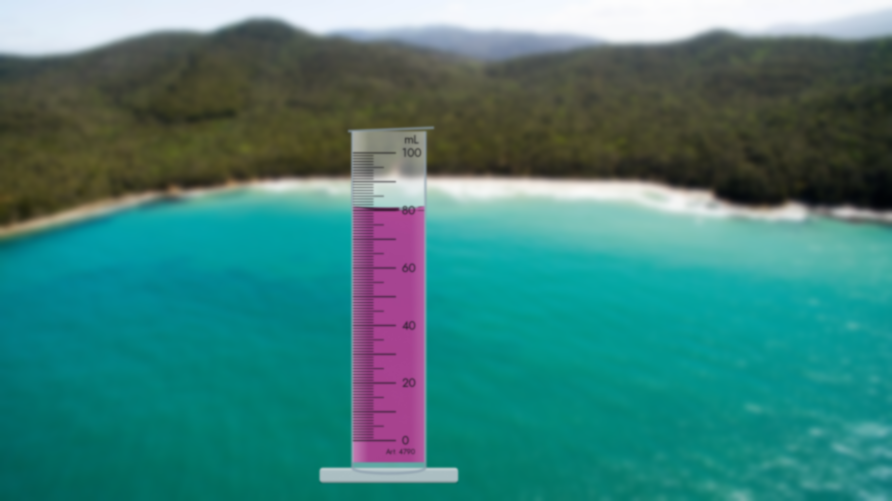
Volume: 80 mL
